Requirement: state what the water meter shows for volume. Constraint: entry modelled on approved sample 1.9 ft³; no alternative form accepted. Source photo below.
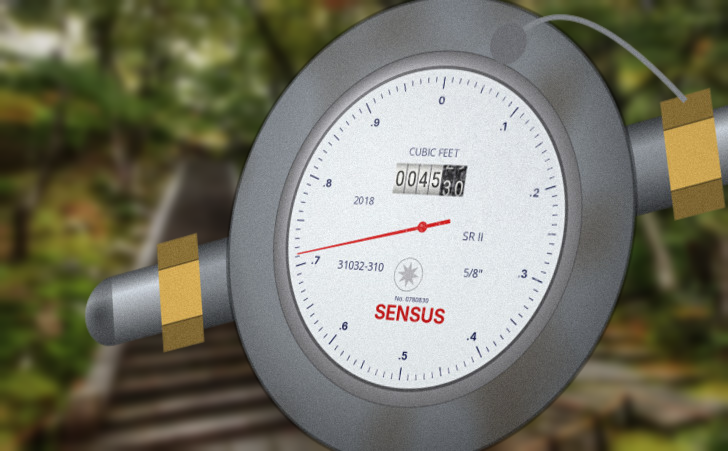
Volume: 4529.71 ft³
